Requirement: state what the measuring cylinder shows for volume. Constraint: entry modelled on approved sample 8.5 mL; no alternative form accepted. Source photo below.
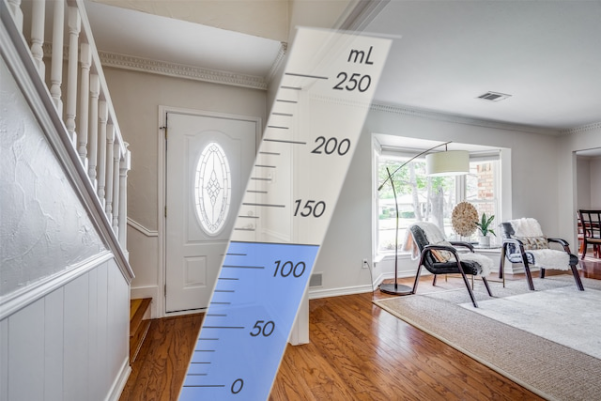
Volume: 120 mL
